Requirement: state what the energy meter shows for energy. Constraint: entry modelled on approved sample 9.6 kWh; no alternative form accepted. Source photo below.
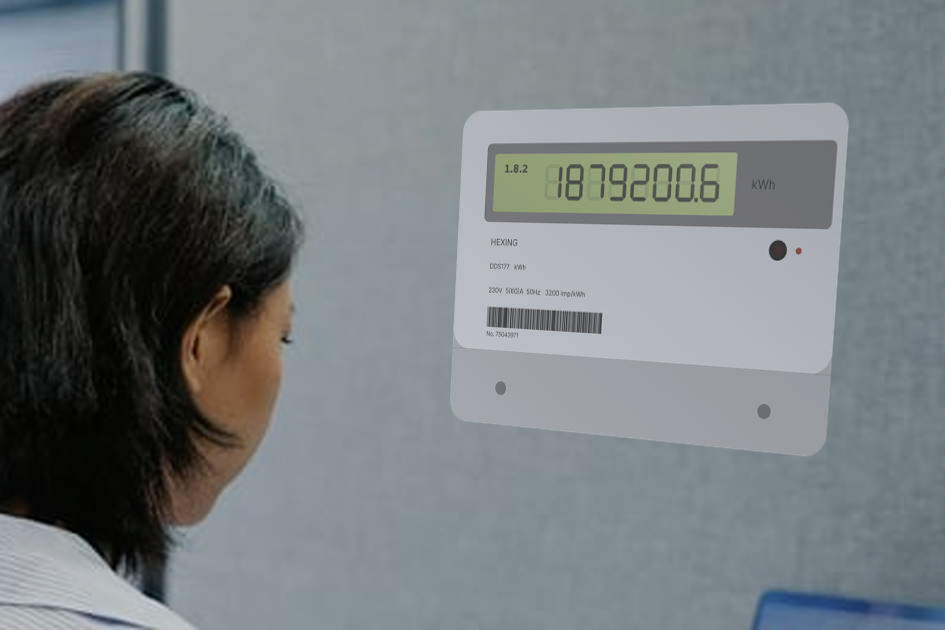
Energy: 1879200.6 kWh
